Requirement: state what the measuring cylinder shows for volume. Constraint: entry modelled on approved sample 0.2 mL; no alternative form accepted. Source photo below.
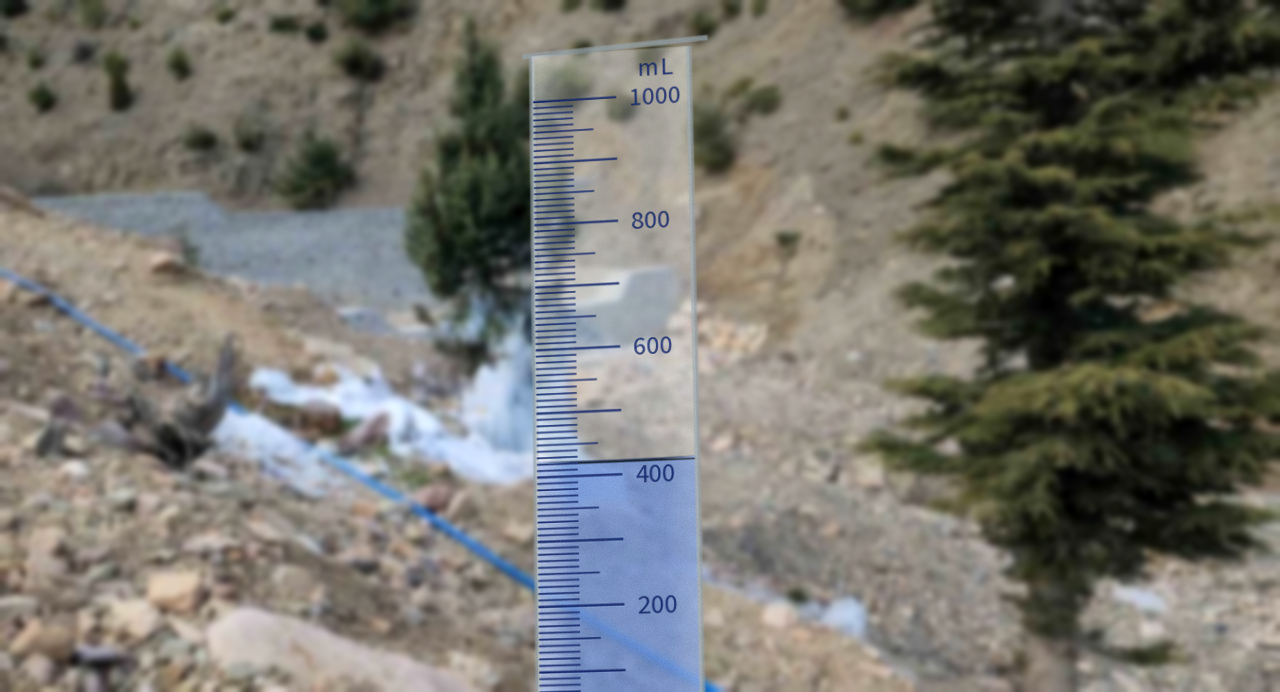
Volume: 420 mL
